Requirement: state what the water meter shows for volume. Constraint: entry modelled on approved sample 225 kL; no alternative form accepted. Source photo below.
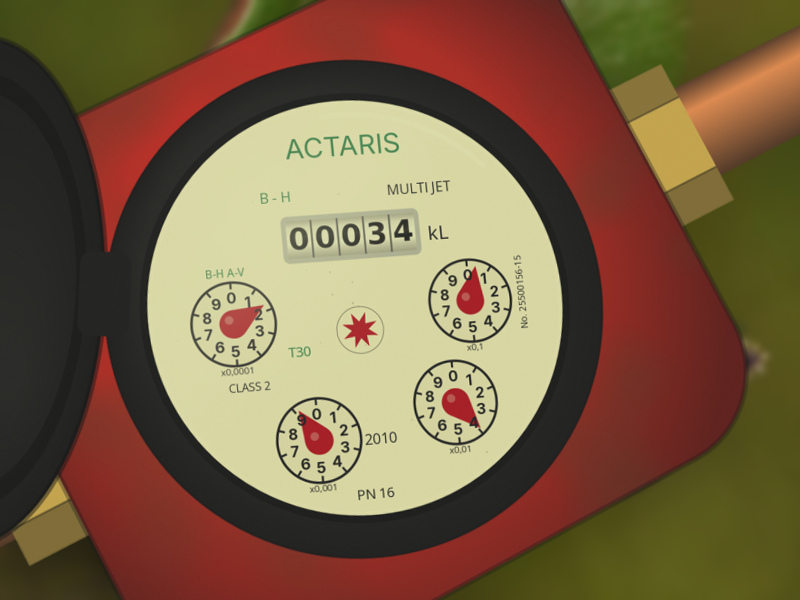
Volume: 34.0391 kL
